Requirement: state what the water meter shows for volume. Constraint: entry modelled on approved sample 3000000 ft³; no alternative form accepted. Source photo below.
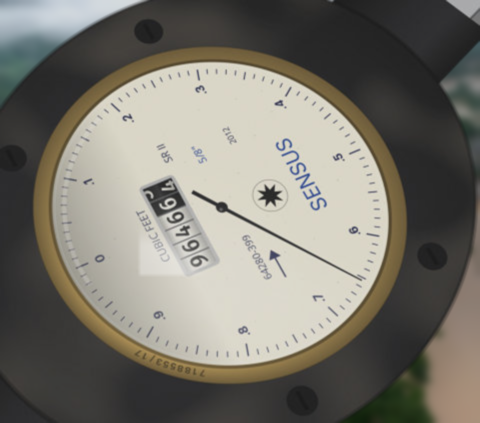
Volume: 964663.65 ft³
